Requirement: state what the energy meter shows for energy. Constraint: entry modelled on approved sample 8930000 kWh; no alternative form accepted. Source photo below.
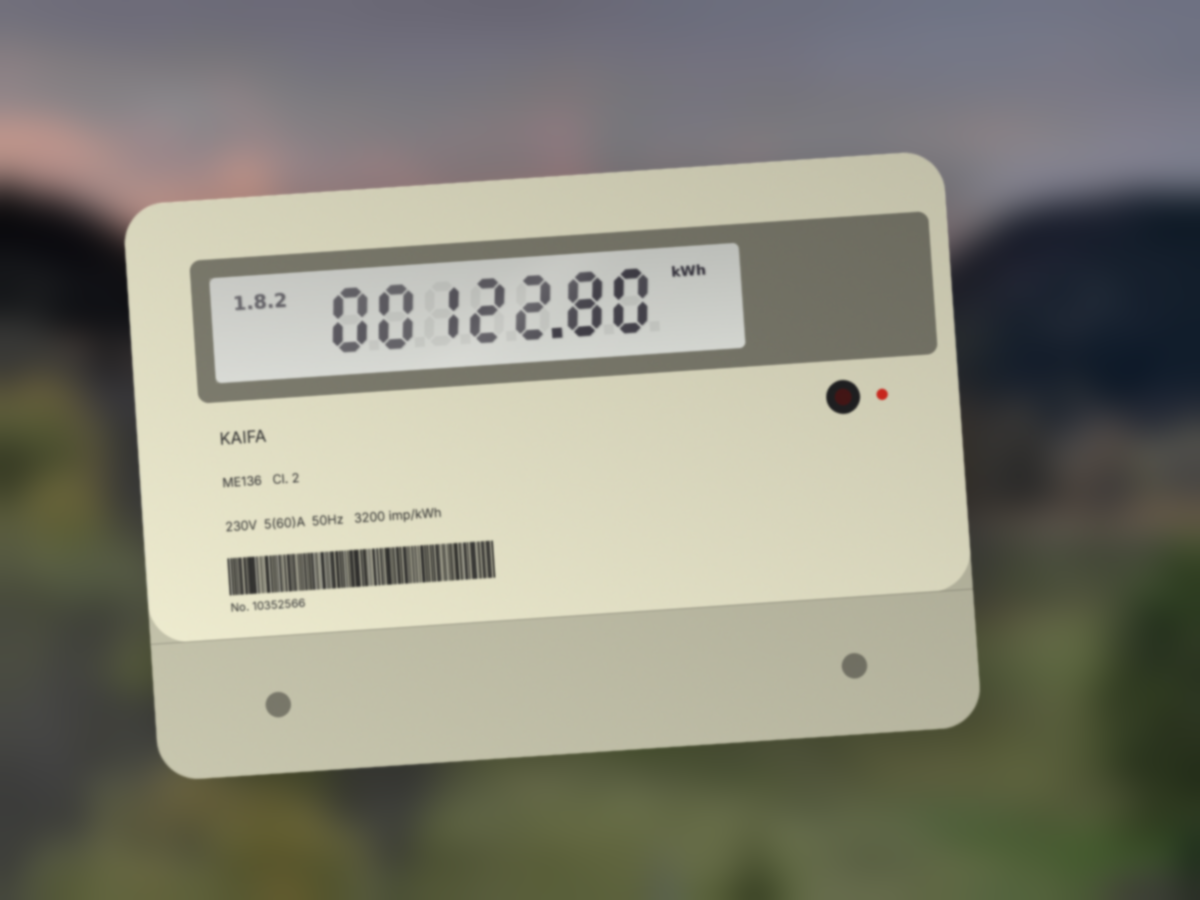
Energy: 122.80 kWh
